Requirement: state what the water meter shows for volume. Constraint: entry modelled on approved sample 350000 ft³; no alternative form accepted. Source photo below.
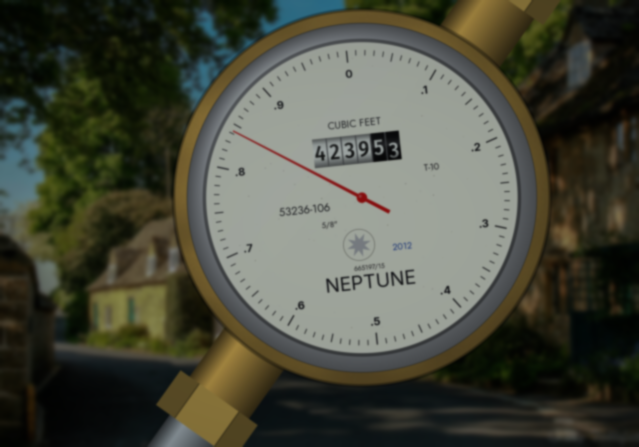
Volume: 423952.84 ft³
